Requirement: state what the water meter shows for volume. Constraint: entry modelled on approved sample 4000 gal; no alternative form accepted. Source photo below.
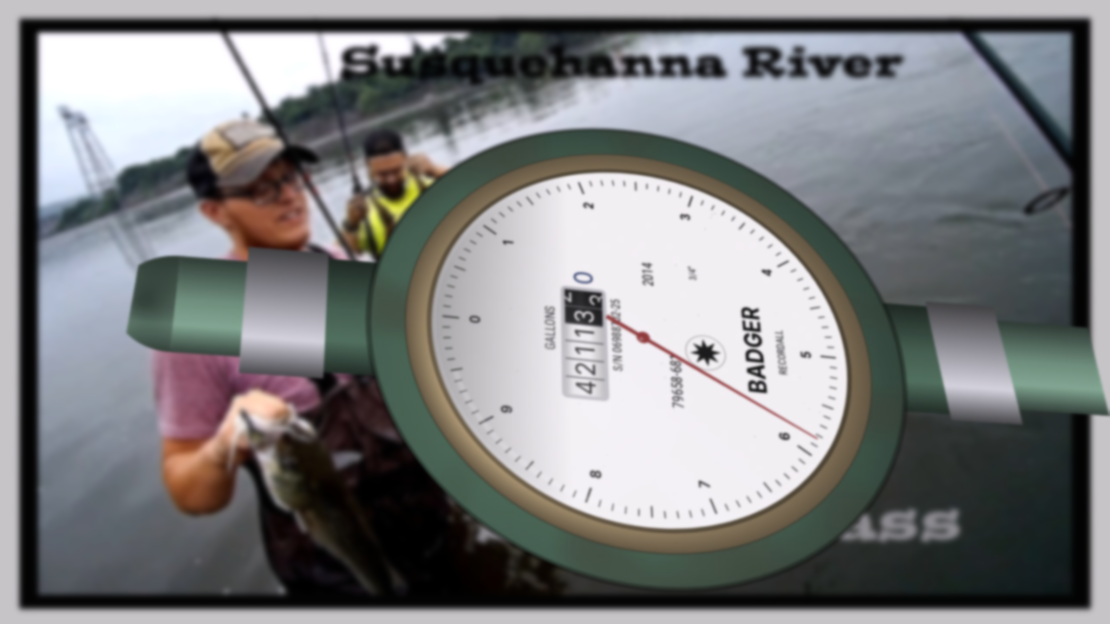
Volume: 4211325.8 gal
